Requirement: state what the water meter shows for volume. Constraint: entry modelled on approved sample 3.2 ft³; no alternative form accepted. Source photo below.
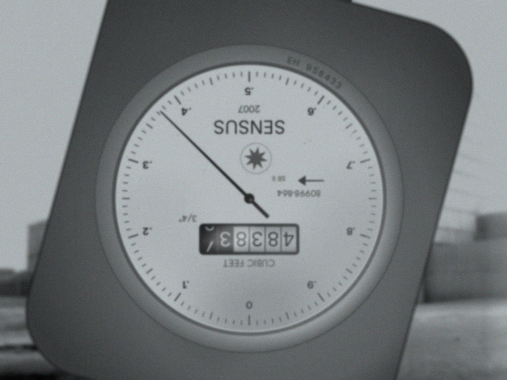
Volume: 483837.37 ft³
